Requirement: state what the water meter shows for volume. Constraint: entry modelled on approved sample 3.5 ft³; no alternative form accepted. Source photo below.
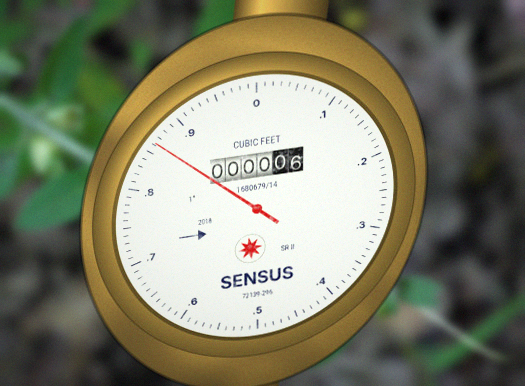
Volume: 5.86 ft³
